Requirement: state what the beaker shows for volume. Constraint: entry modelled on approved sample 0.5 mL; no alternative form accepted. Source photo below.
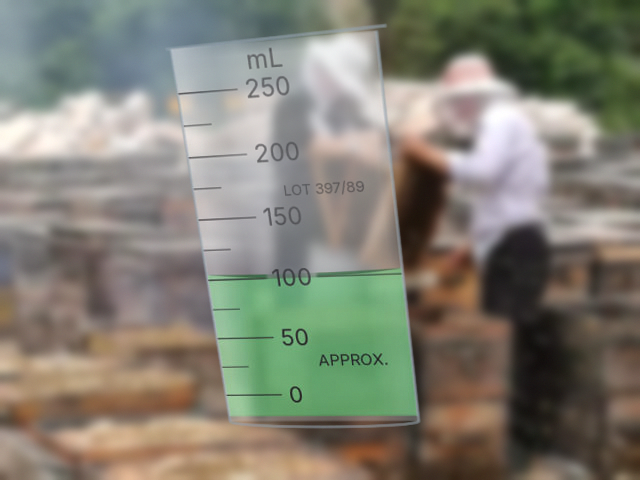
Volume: 100 mL
